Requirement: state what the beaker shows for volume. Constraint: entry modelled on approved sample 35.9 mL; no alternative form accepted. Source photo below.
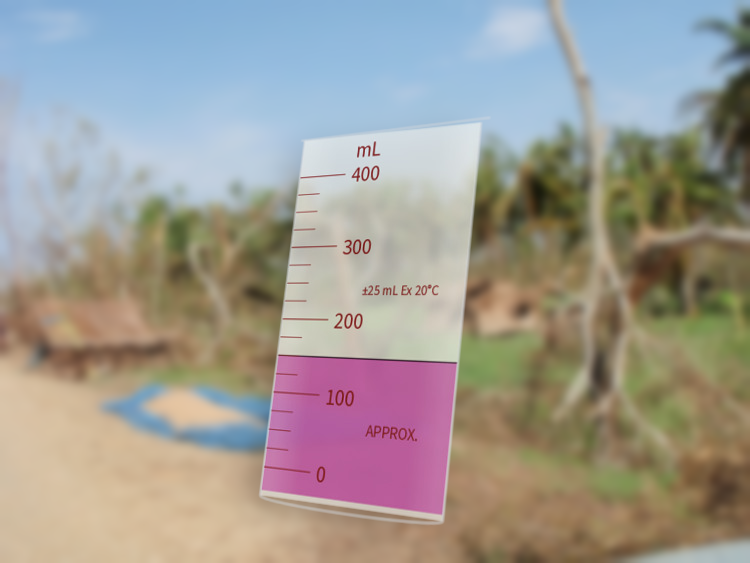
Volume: 150 mL
